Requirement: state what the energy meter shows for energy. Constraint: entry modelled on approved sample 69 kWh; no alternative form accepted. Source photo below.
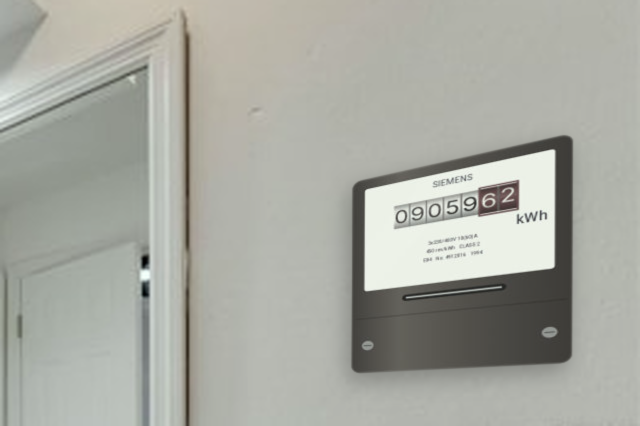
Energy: 9059.62 kWh
